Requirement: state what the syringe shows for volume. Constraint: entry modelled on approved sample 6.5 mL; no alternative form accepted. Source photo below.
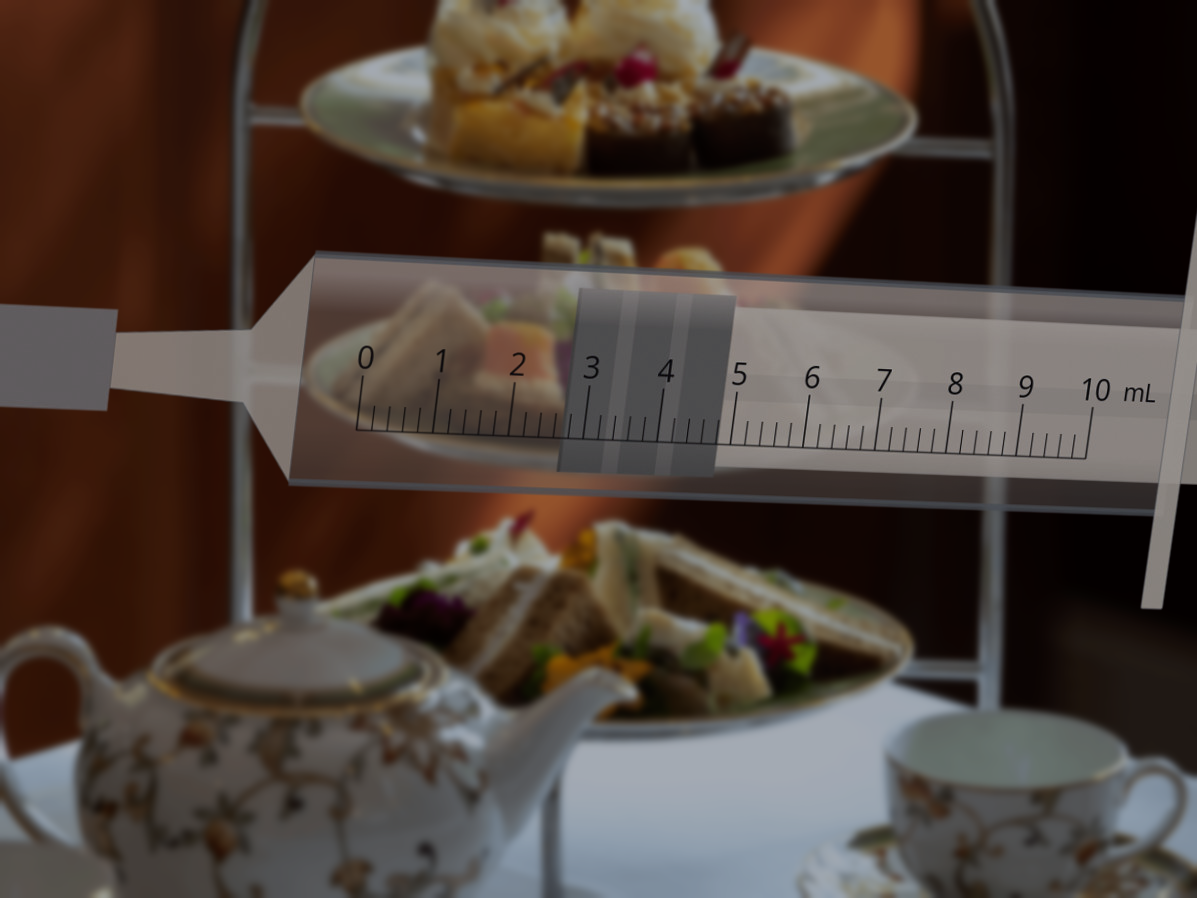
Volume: 2.7 mL
